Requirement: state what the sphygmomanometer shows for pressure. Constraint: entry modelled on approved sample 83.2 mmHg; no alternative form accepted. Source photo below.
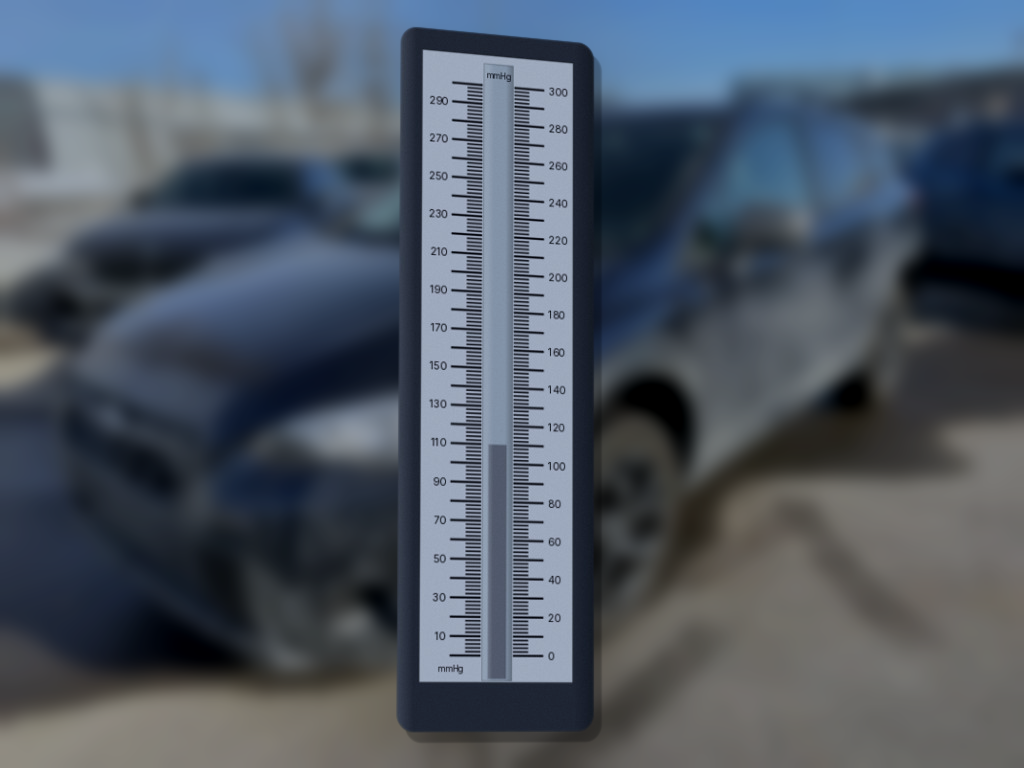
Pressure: 110 mmHg
